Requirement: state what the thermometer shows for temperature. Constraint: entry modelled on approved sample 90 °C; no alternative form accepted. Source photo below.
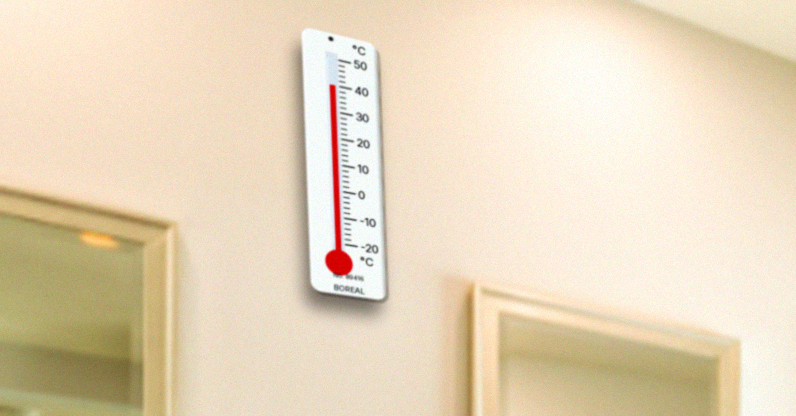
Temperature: 40 °C
